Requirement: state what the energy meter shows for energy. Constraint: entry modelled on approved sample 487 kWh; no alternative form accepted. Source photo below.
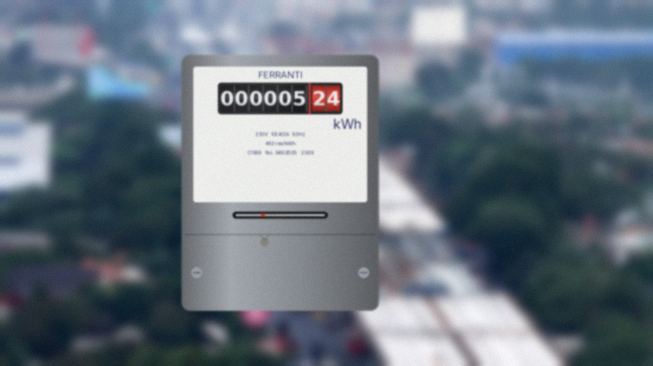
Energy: 5.24 kWh
